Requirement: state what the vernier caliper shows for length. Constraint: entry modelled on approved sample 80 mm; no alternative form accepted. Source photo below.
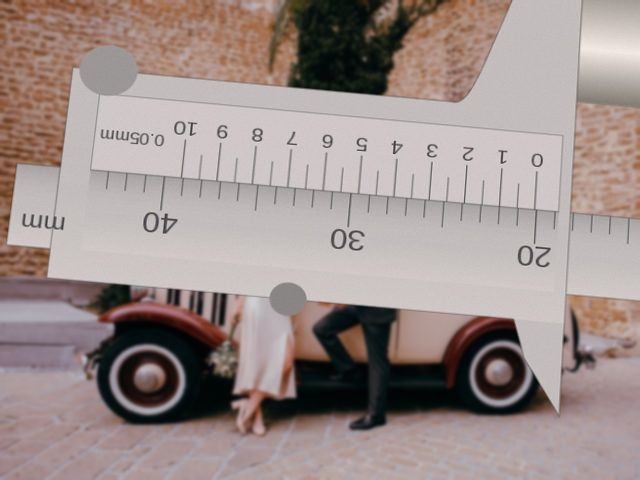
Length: 20.1 mm
